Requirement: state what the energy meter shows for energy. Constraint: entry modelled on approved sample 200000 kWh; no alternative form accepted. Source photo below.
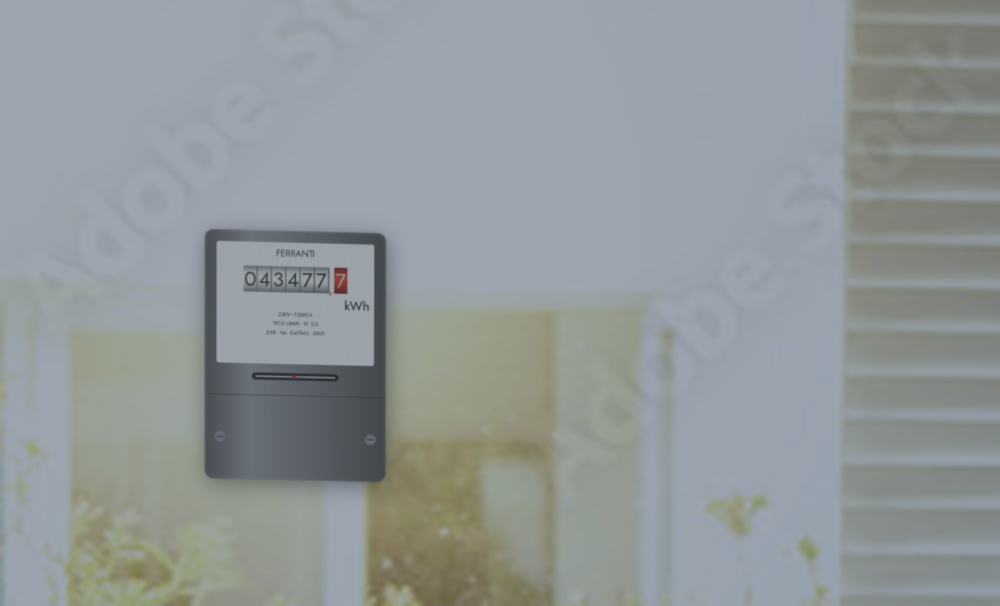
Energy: 43477.7 kWh
